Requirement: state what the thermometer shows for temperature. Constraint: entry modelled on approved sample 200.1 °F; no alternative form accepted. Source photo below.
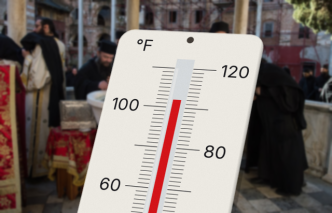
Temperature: 104 °F
